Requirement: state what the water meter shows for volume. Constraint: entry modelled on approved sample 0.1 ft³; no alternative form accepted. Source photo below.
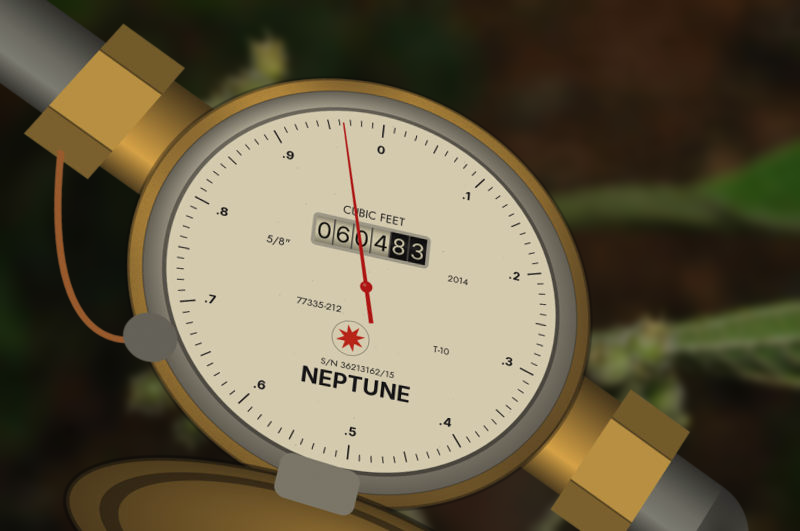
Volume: 60482.96 ft³
